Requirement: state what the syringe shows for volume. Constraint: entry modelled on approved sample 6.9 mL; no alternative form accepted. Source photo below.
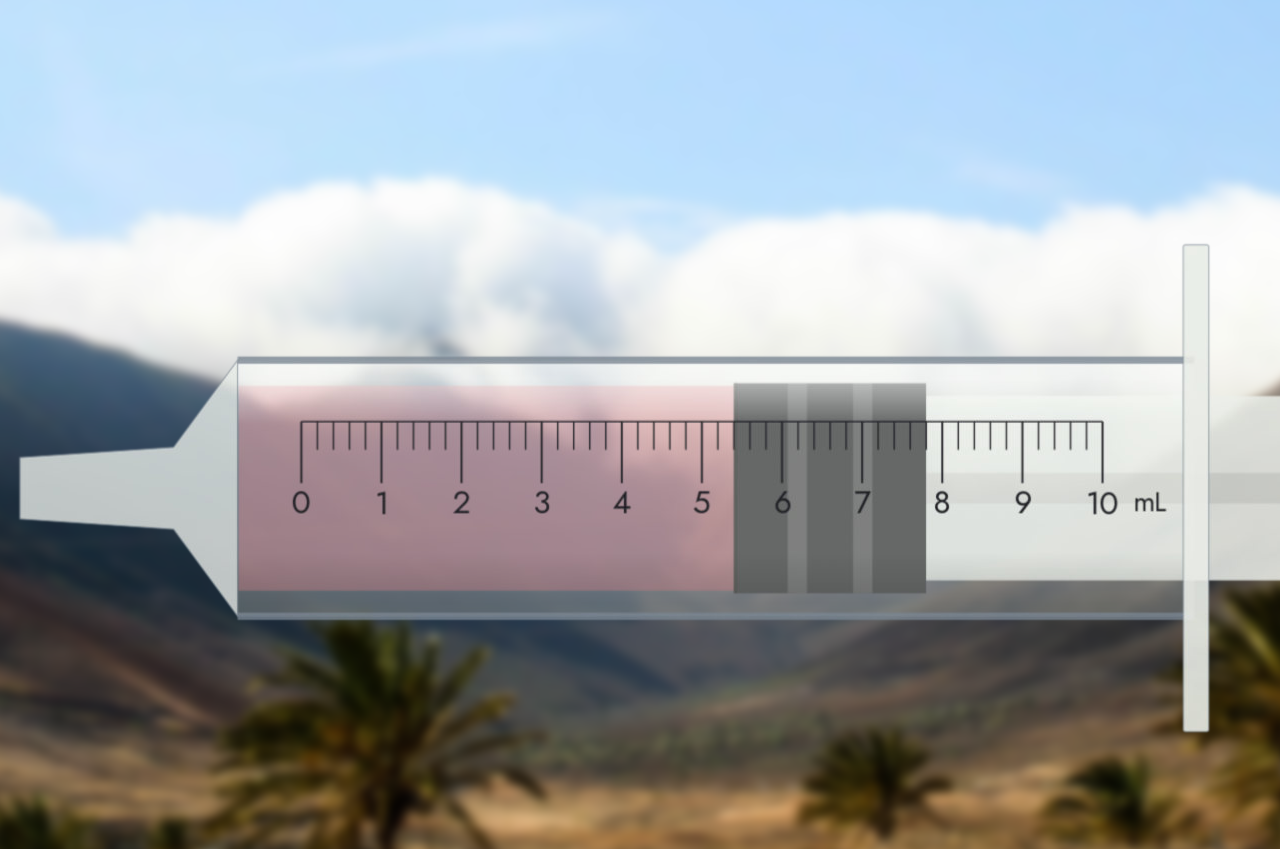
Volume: 5.4 mL
